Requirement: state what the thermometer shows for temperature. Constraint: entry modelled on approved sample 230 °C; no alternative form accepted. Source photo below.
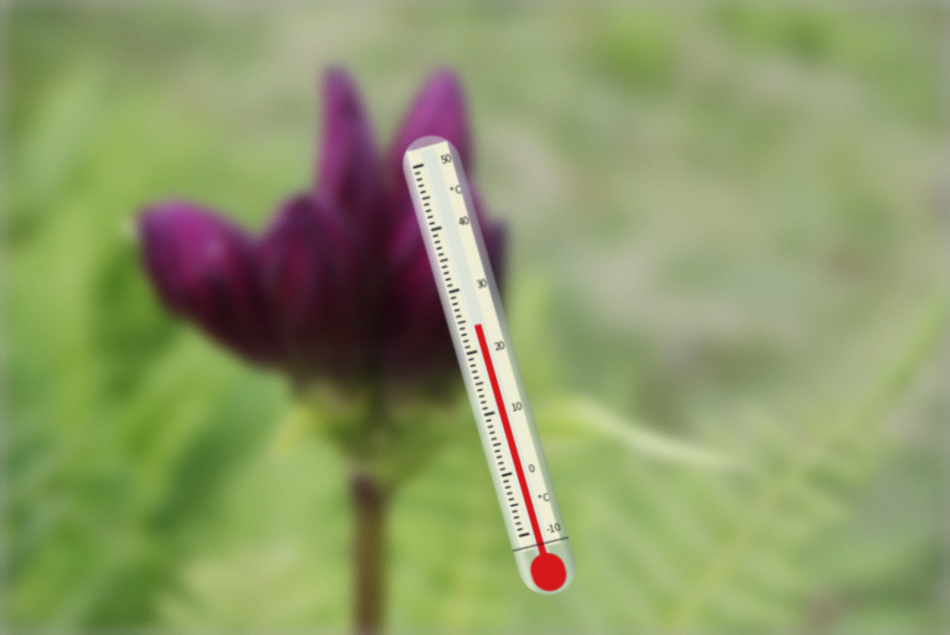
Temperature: 24 °C
